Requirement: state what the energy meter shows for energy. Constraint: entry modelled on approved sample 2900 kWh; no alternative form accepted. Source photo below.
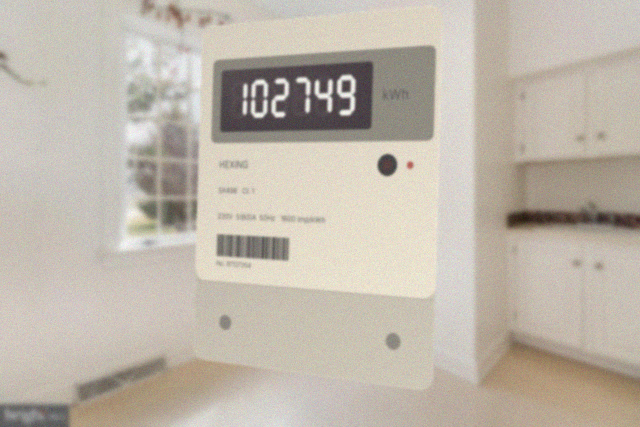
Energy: 102749 kWh
